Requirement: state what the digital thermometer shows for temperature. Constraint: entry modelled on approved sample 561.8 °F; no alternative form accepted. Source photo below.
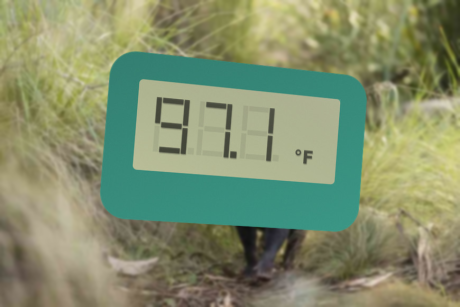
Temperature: 97.1 °F
